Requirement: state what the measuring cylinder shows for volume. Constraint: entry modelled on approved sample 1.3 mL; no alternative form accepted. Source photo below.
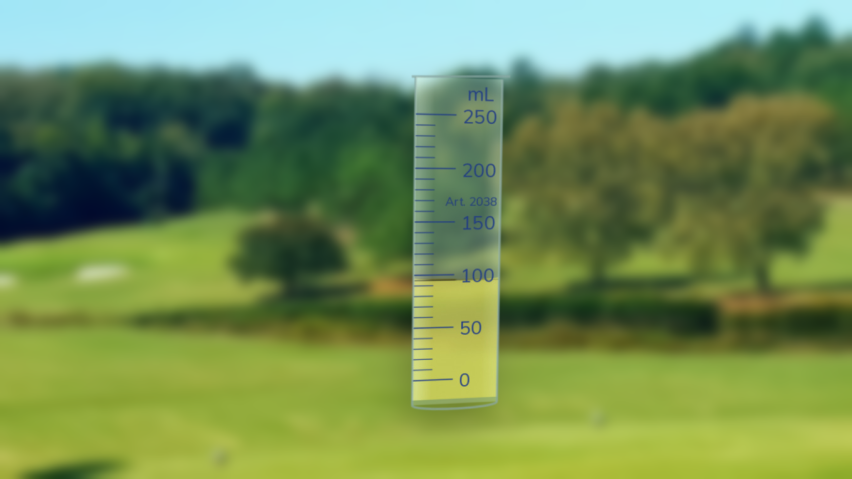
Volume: 95 mL
